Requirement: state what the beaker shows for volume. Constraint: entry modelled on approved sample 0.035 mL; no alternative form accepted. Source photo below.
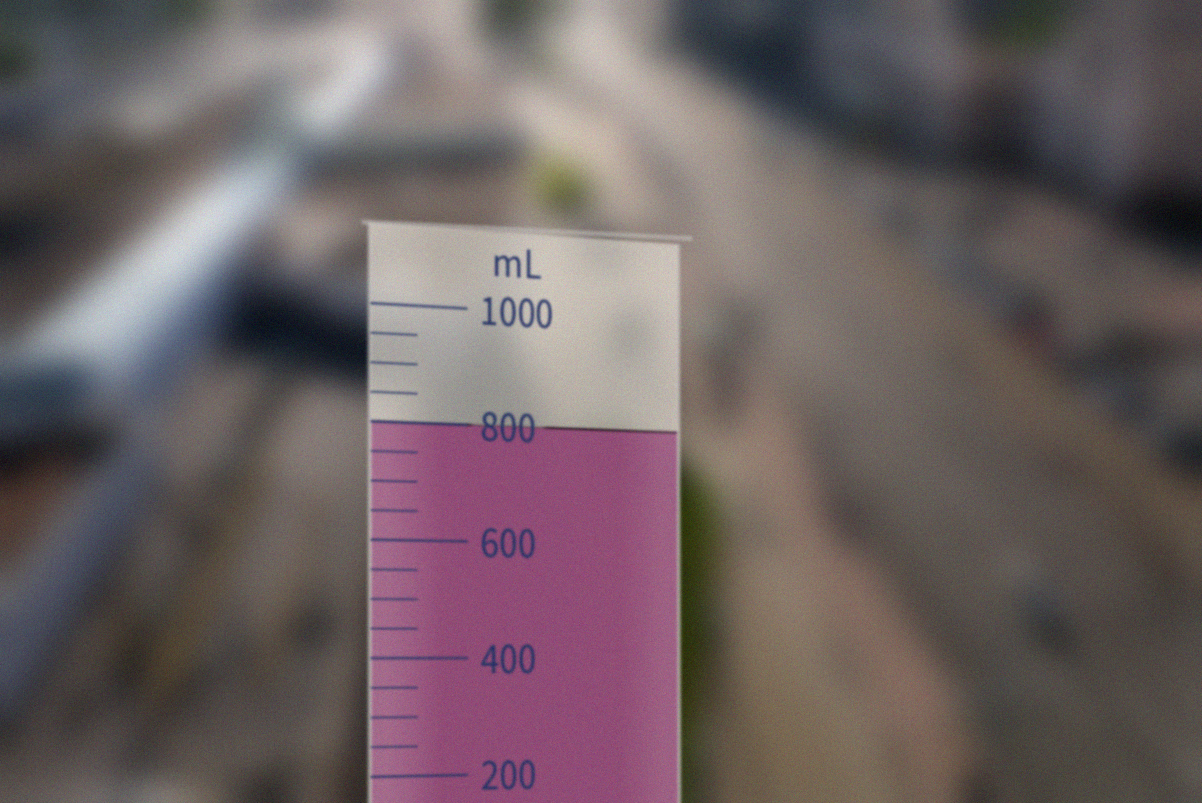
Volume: 800 mL
